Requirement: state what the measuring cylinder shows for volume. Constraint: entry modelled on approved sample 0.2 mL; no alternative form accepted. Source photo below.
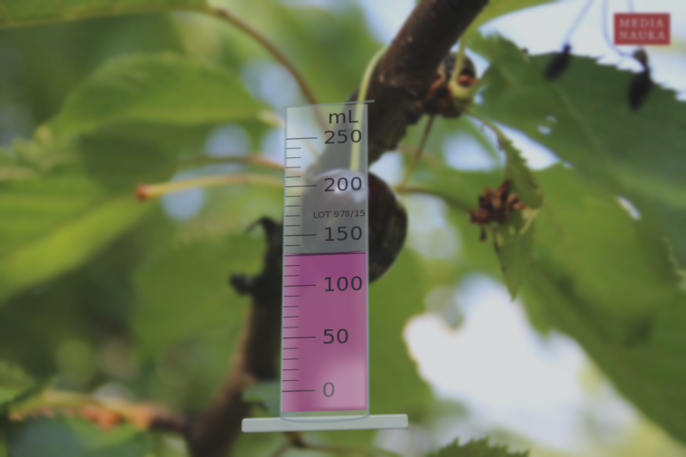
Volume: 130 mL
